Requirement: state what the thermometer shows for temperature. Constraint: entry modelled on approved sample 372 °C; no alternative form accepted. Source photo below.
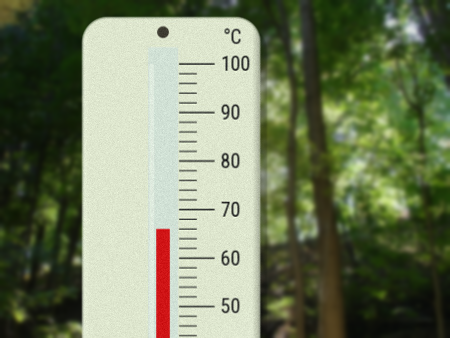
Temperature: 66 °C
